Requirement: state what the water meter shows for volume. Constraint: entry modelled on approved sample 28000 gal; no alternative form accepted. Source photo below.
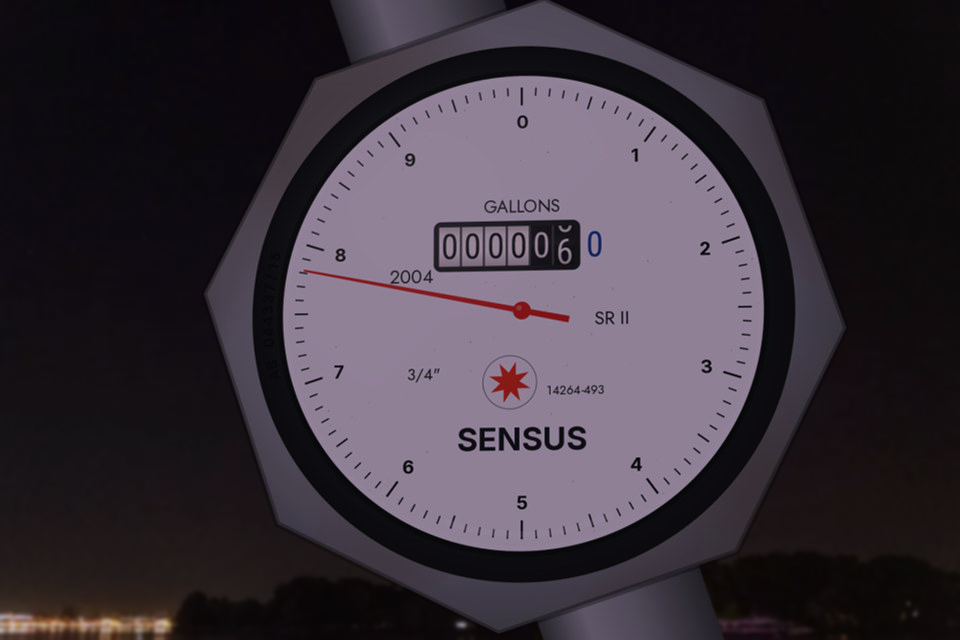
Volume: 57.8 gal
